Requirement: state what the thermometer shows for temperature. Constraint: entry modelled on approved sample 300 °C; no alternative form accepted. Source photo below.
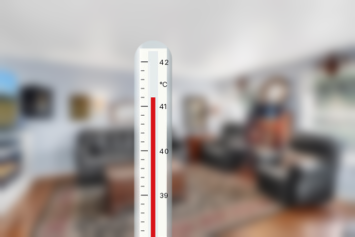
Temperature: 41.2 °C
